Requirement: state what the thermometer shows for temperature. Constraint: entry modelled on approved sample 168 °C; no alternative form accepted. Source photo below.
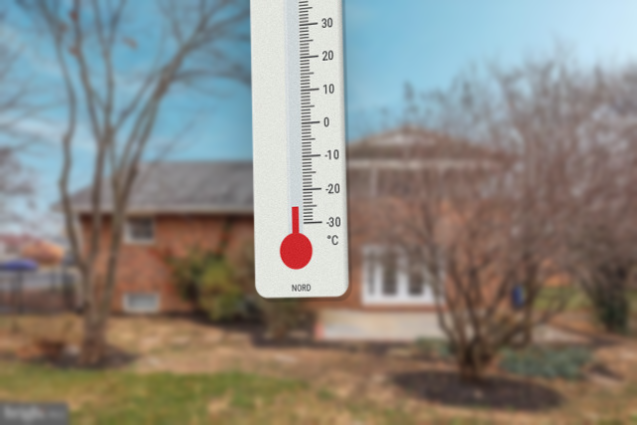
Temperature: -25 °C
